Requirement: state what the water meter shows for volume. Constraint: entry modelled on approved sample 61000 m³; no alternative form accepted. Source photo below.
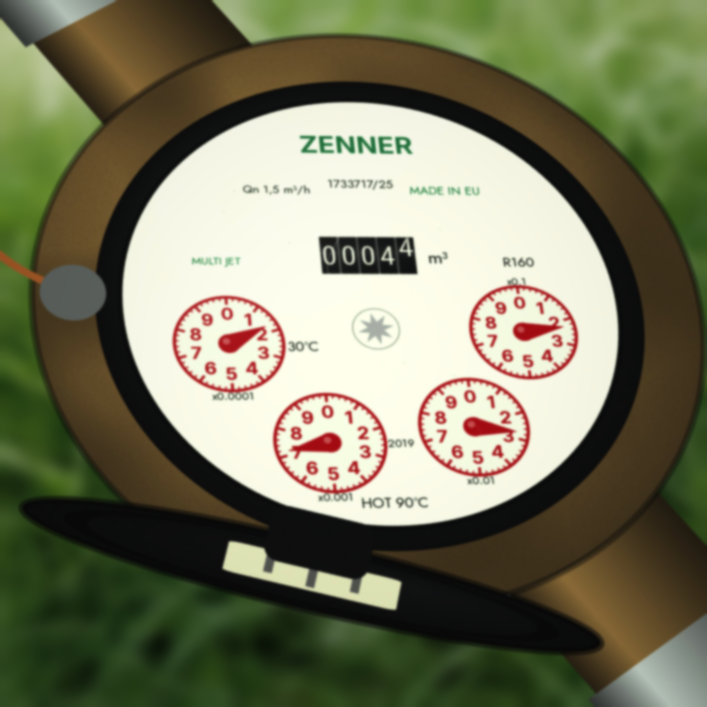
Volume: 44.2271 m³
